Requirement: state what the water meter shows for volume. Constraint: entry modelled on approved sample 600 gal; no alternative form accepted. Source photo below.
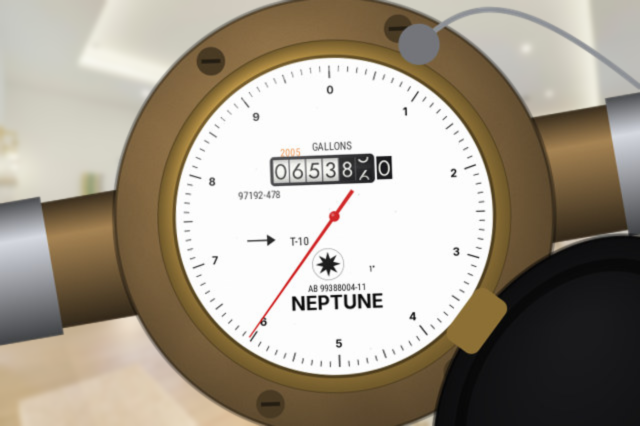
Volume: 653856.0 gal
